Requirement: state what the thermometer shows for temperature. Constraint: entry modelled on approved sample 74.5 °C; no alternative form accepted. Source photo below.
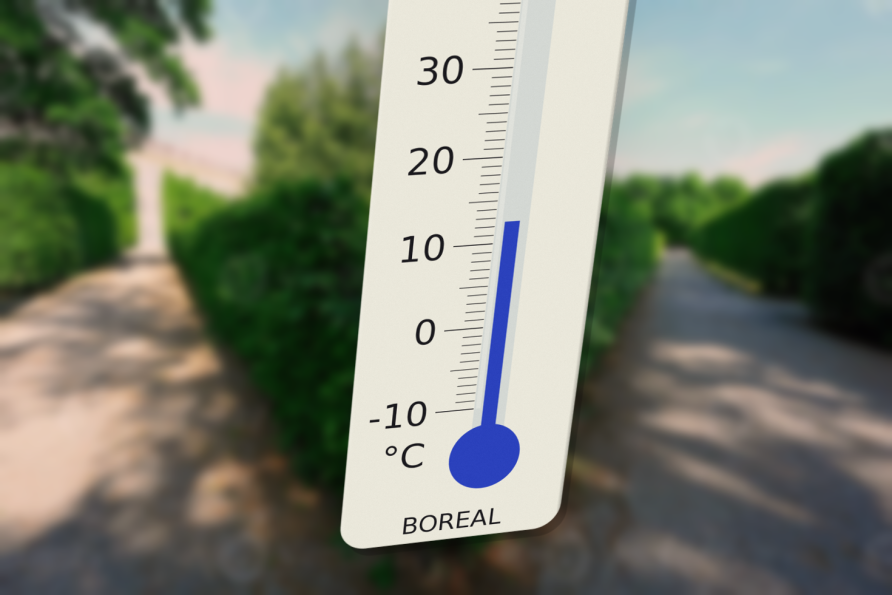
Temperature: 12.5 °C
